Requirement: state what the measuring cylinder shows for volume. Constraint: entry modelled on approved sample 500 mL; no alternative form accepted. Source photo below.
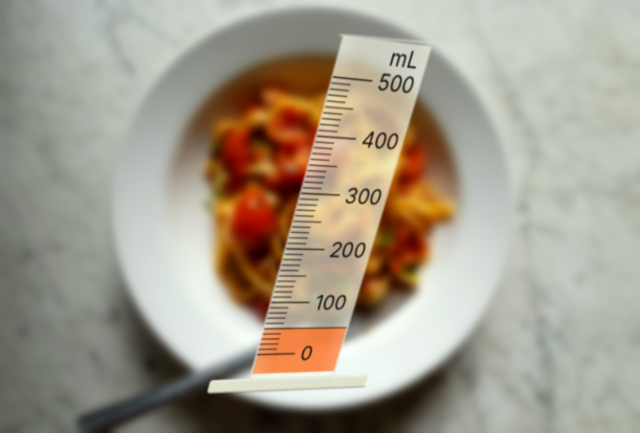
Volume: 50 mL
